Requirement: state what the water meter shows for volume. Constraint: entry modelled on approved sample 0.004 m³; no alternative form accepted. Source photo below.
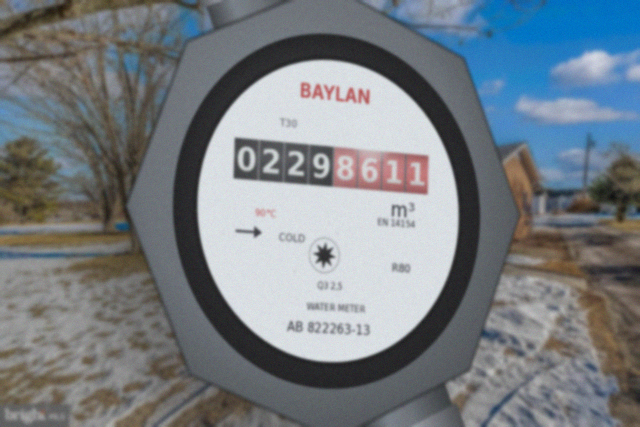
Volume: 229.8611 m³
